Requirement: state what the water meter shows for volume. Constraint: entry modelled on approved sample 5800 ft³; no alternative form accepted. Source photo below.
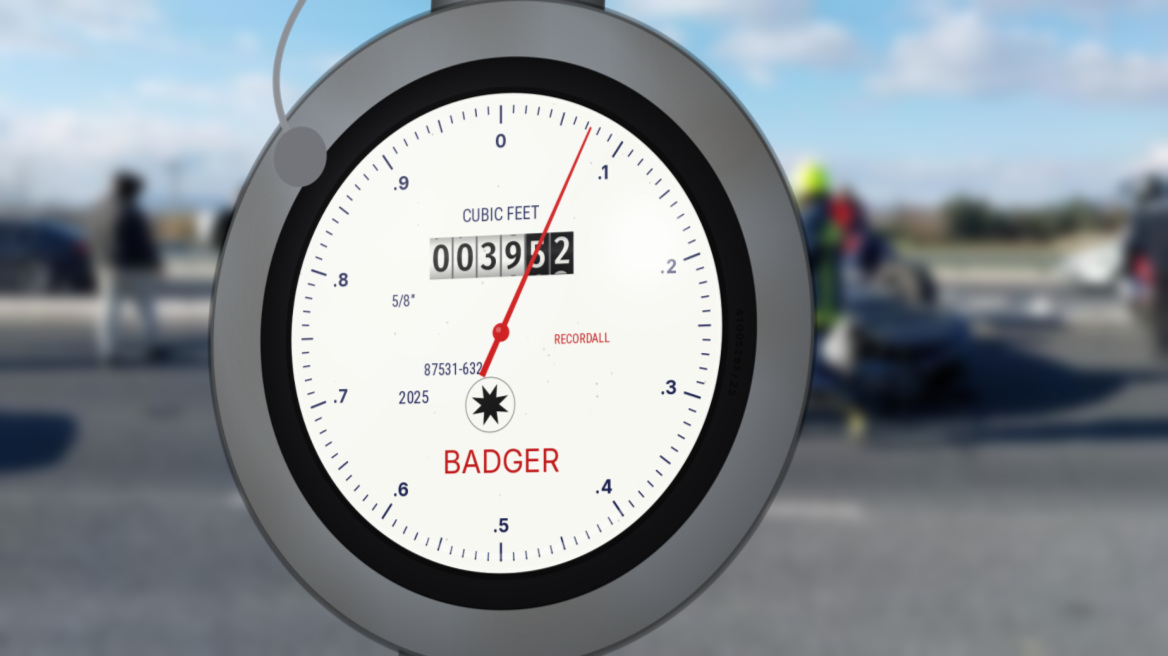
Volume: 3952.07 ft³
